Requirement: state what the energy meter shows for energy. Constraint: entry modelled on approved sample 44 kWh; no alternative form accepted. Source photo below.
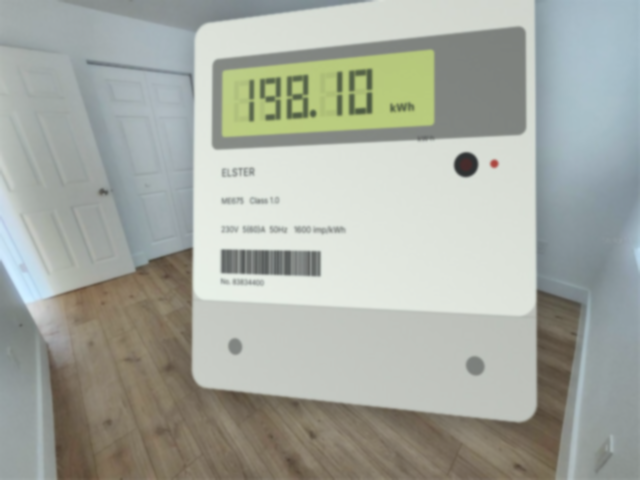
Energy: 198.10 kWh
